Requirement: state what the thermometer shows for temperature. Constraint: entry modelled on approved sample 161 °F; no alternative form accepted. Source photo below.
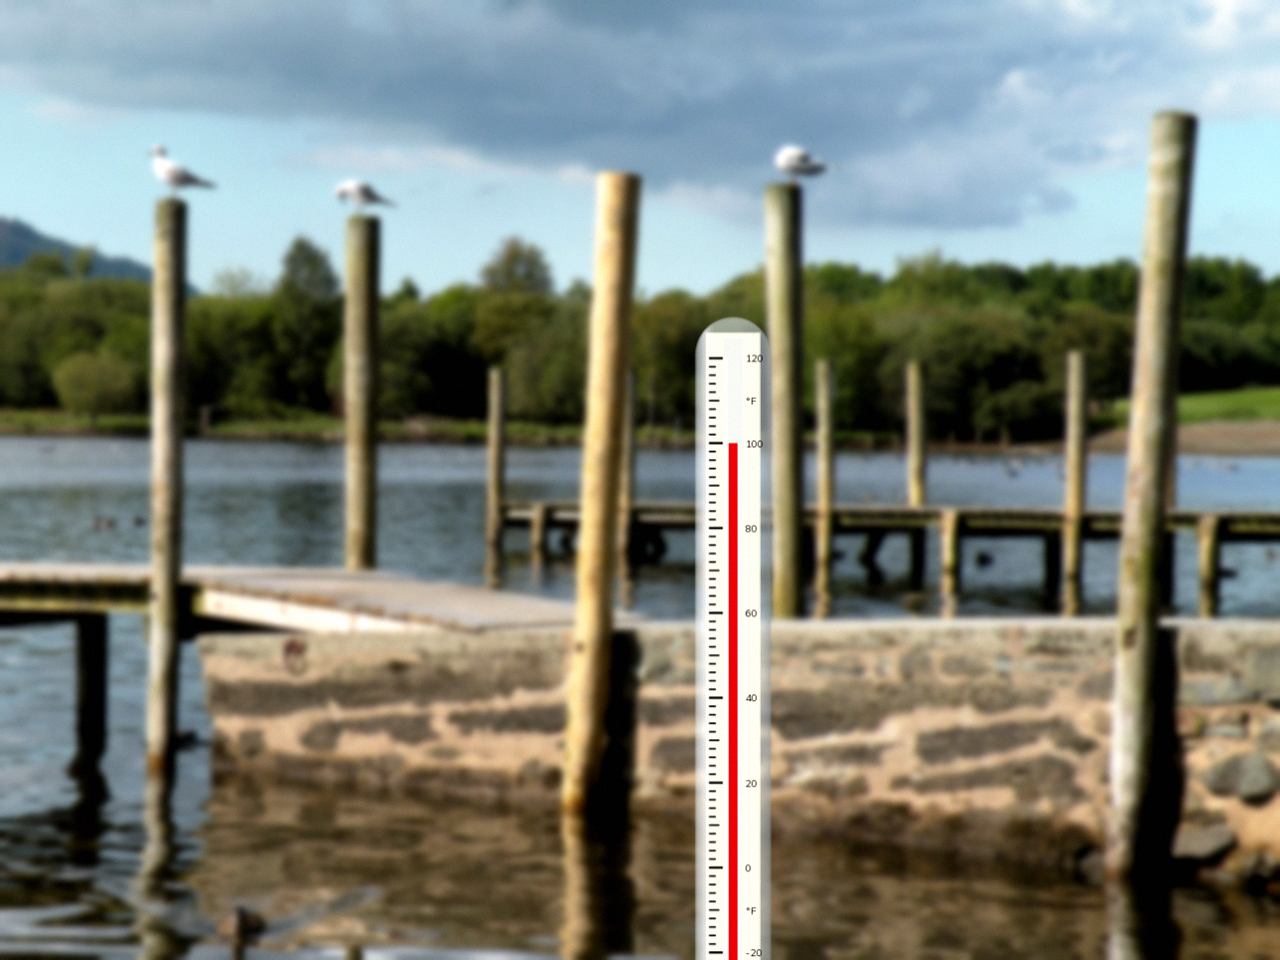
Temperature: 100 °F
